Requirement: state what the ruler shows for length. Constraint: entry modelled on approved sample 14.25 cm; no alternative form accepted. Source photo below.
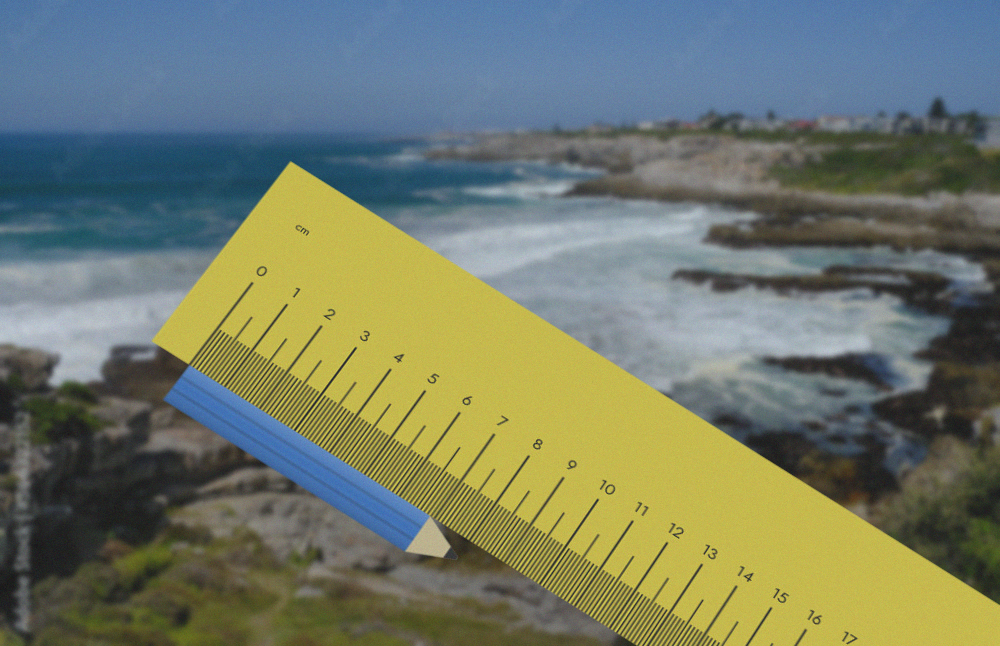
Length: 8 cm
